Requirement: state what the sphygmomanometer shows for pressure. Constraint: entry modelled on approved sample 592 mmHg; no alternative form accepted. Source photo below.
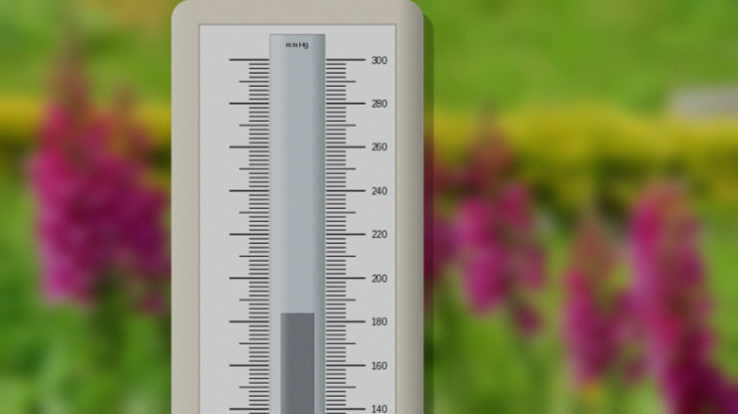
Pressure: 184 mmHg
